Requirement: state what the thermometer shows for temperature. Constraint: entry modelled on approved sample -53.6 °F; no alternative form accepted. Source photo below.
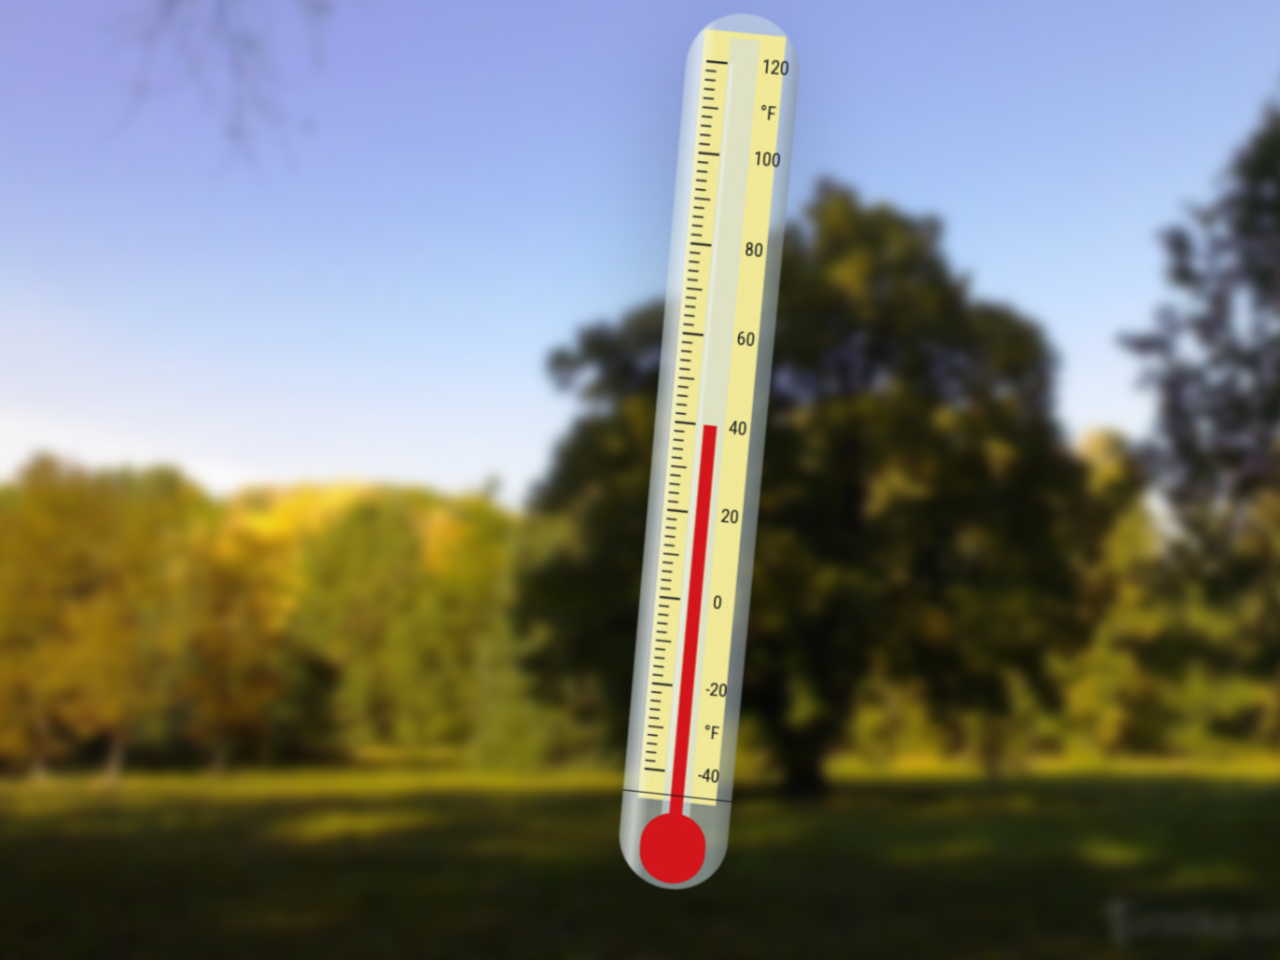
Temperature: 40 °F
